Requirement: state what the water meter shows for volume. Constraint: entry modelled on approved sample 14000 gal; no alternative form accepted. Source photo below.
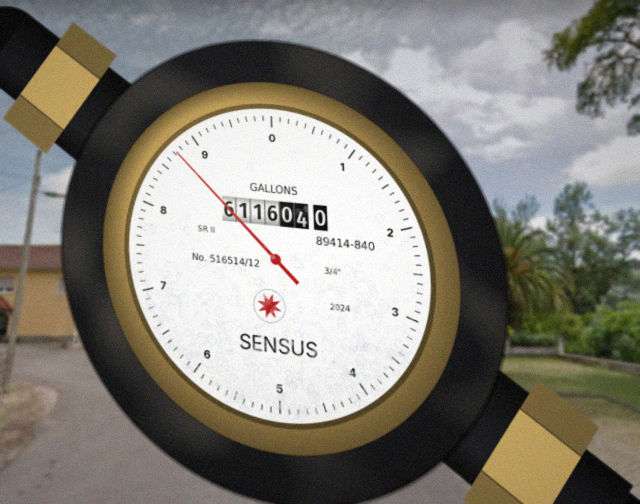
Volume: 6116038.7 gal
